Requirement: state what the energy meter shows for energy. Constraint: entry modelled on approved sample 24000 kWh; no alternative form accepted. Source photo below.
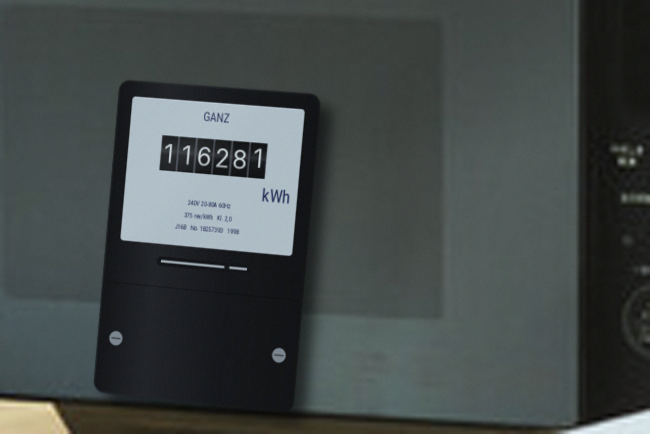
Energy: 116281 kWh
